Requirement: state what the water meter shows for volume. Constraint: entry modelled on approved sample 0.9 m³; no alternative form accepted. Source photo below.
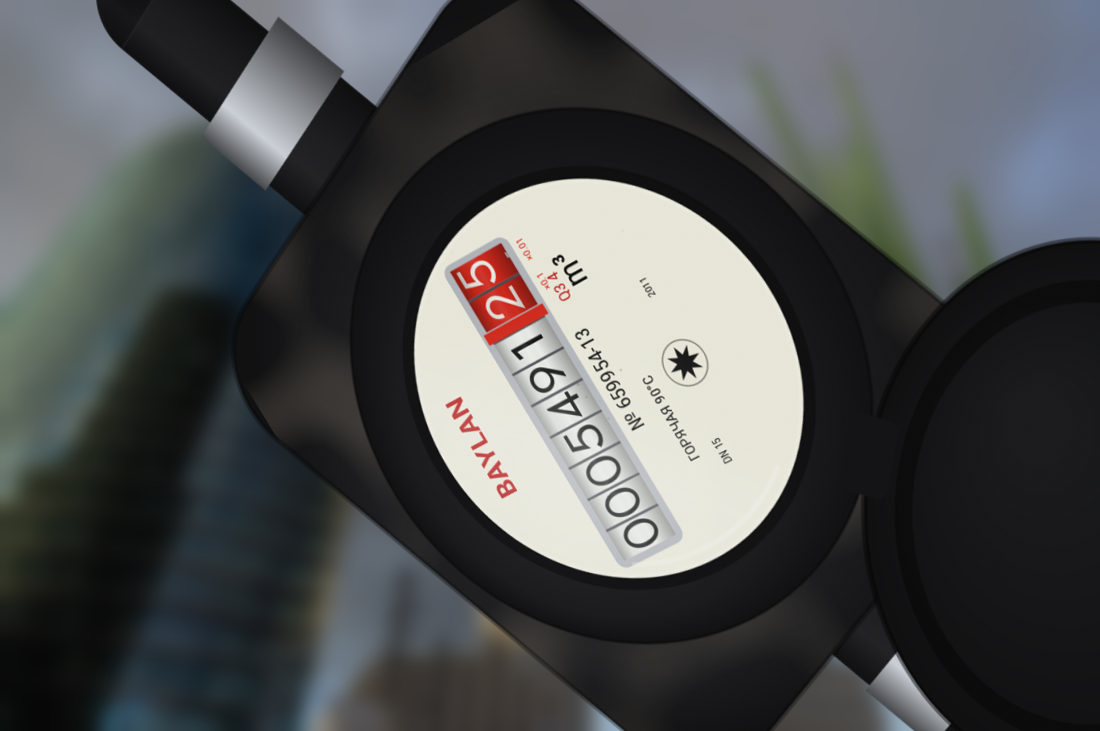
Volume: 5491.25 m³
